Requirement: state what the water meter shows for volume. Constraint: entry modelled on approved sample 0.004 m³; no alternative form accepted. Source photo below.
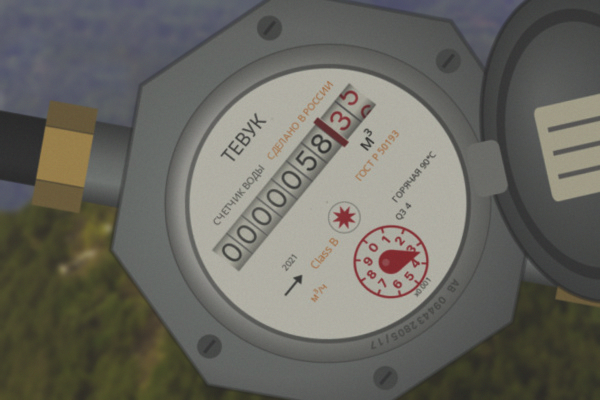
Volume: 58.353 m³
